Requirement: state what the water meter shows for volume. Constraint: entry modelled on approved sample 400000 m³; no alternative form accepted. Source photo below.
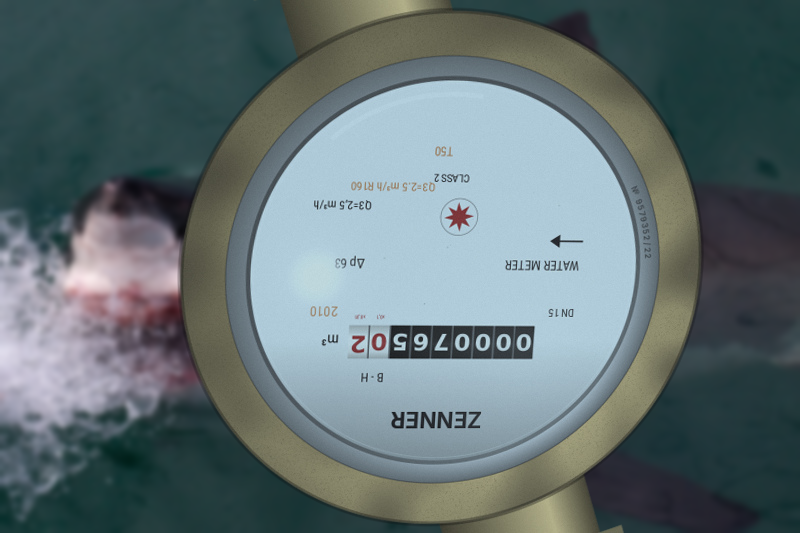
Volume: 765.02 m³
